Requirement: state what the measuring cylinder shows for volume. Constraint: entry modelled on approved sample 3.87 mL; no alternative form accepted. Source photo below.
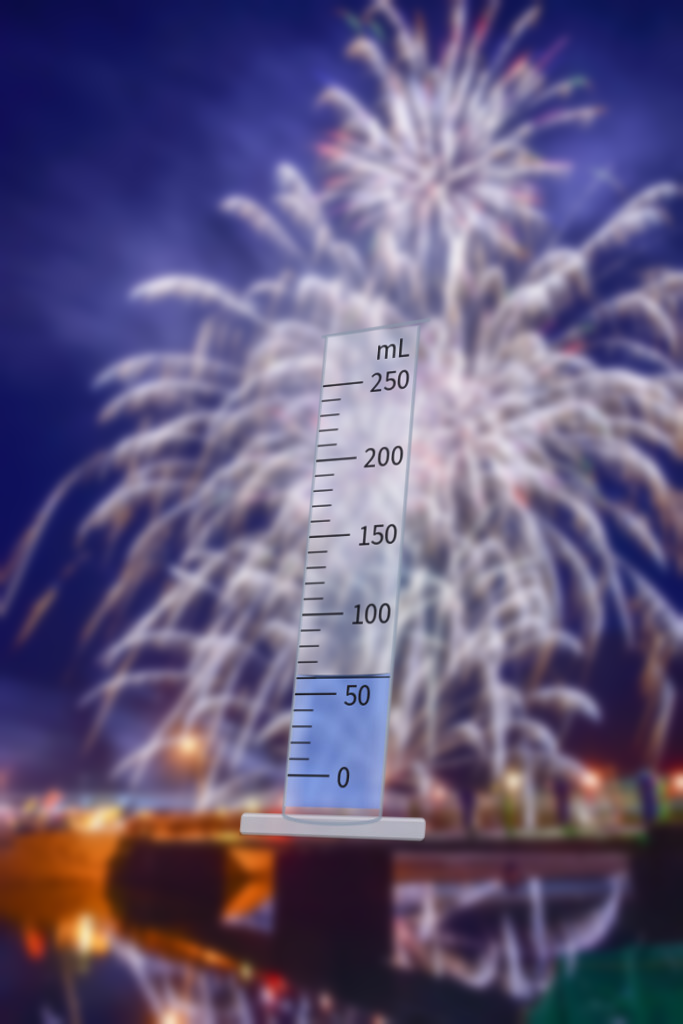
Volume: 60 mL
